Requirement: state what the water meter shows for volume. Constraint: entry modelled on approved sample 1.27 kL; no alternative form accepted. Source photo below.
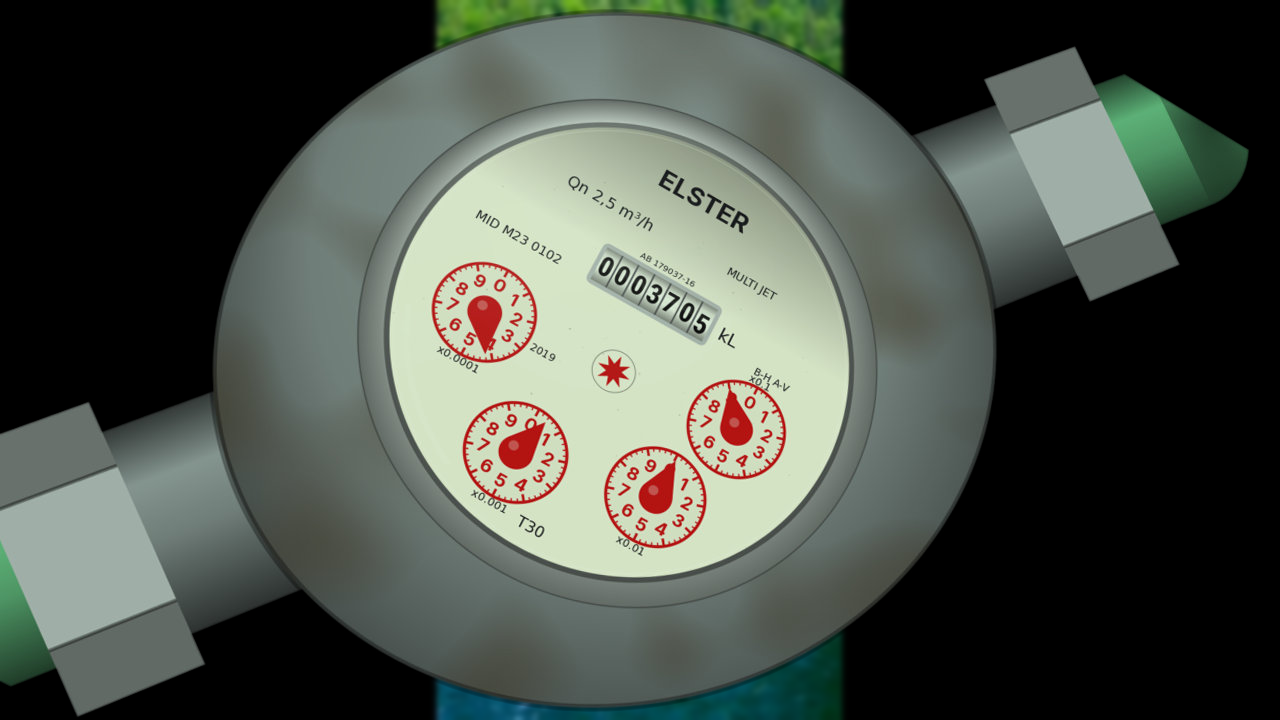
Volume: 3704.9004 kL
